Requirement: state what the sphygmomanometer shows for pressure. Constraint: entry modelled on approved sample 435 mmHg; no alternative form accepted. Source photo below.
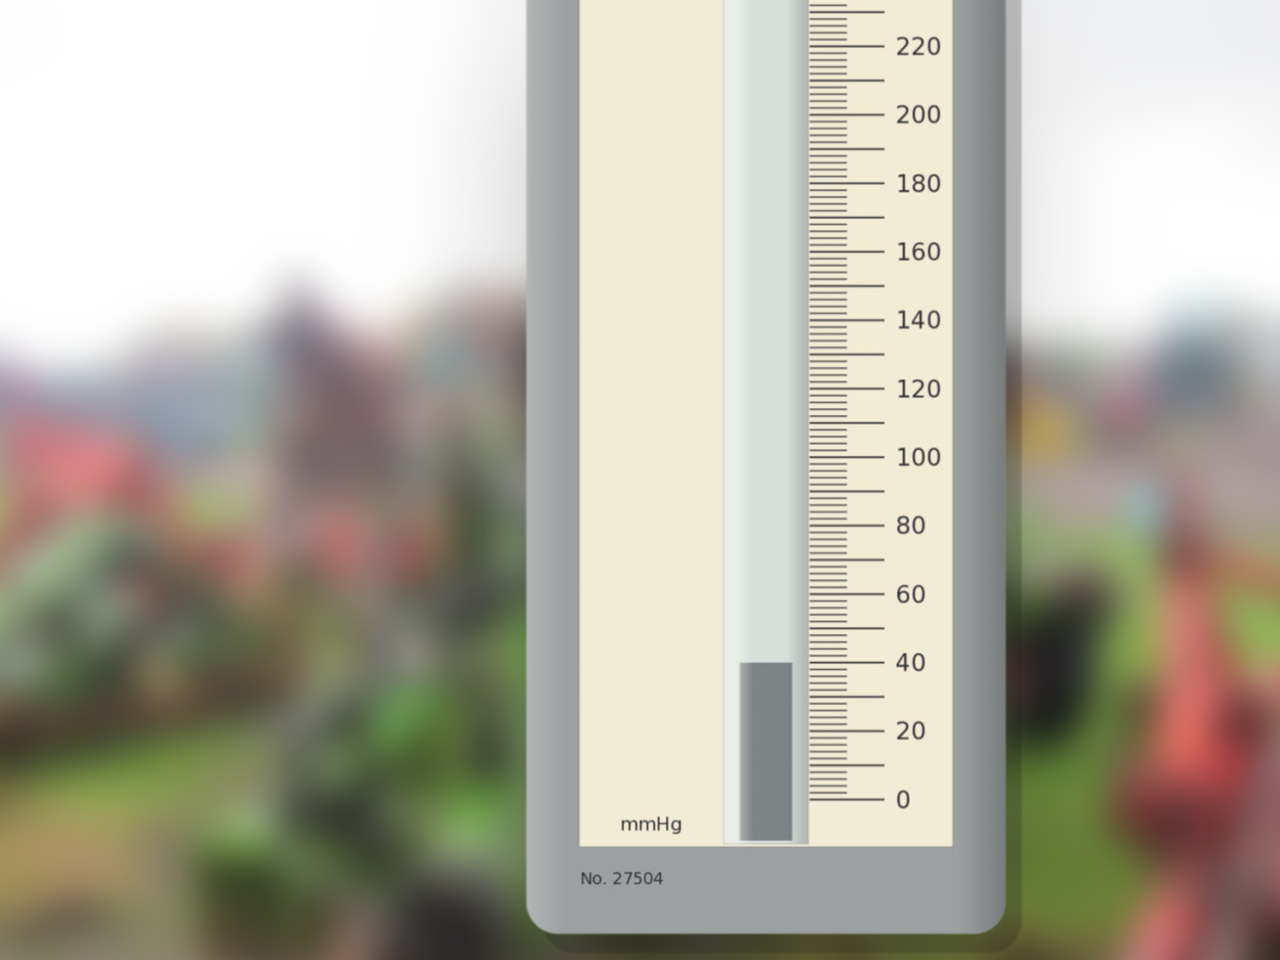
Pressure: 40 mmHg
